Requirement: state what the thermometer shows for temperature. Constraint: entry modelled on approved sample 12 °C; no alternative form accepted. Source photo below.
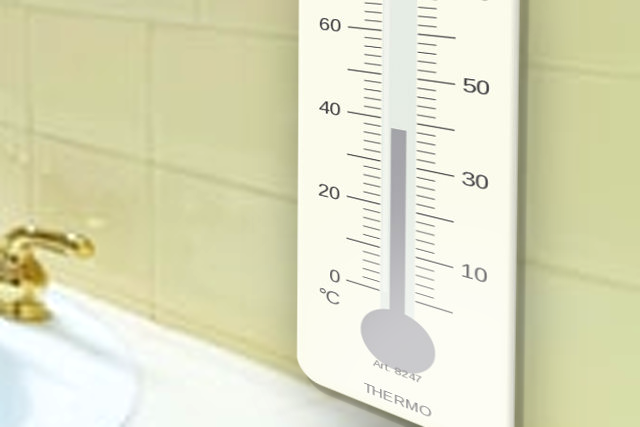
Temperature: 38 °C
